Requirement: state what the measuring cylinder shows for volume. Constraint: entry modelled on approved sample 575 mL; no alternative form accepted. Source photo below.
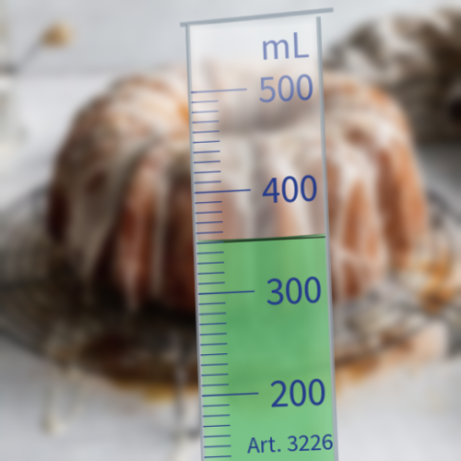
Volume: 350 mL
